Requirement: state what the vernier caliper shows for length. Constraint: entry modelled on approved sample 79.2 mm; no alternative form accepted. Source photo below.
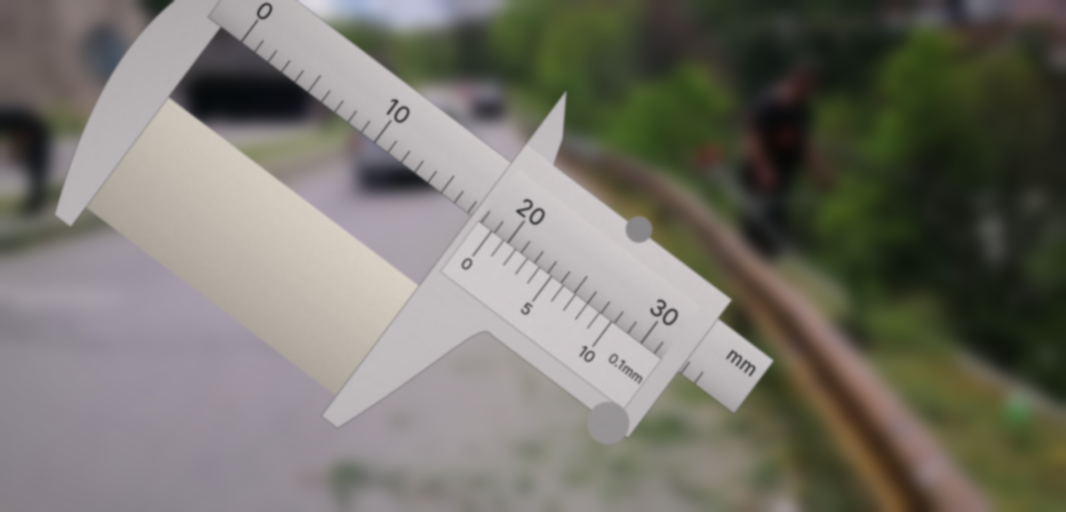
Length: 18.8 mm
